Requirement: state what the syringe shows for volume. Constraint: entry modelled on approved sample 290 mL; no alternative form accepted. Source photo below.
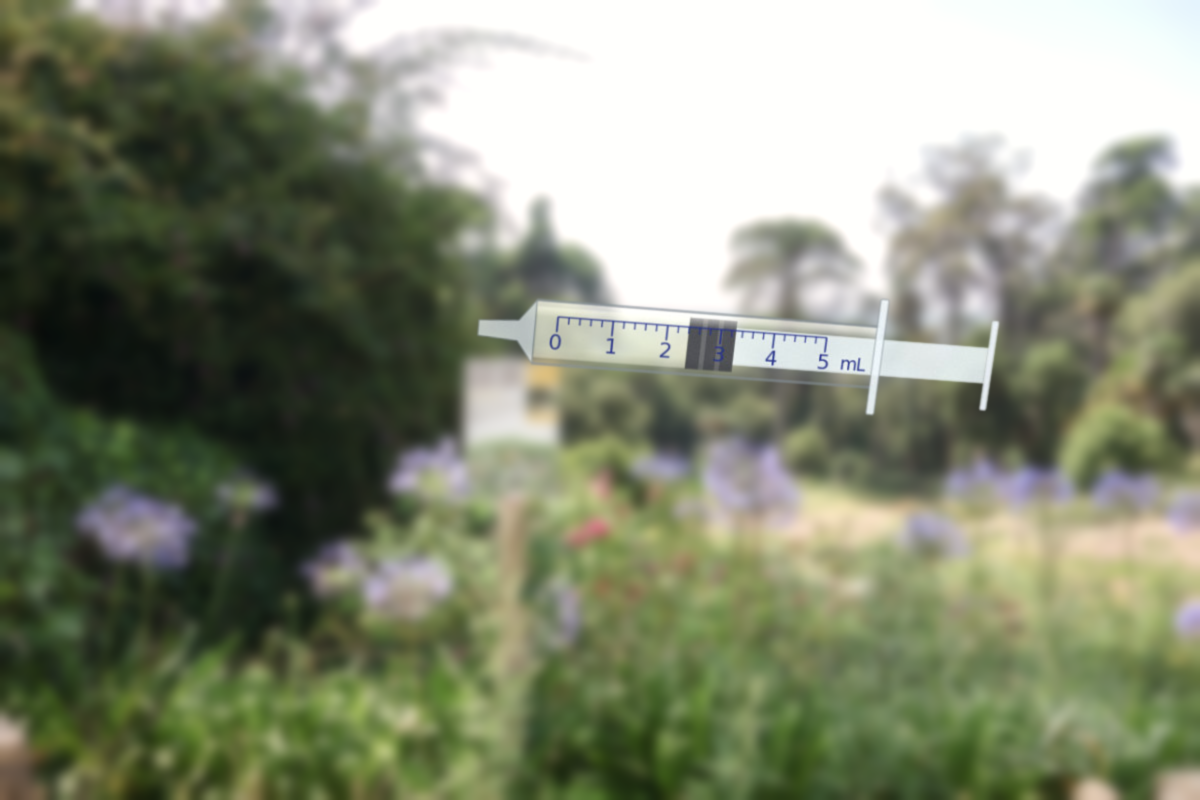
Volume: 2.4 mL
